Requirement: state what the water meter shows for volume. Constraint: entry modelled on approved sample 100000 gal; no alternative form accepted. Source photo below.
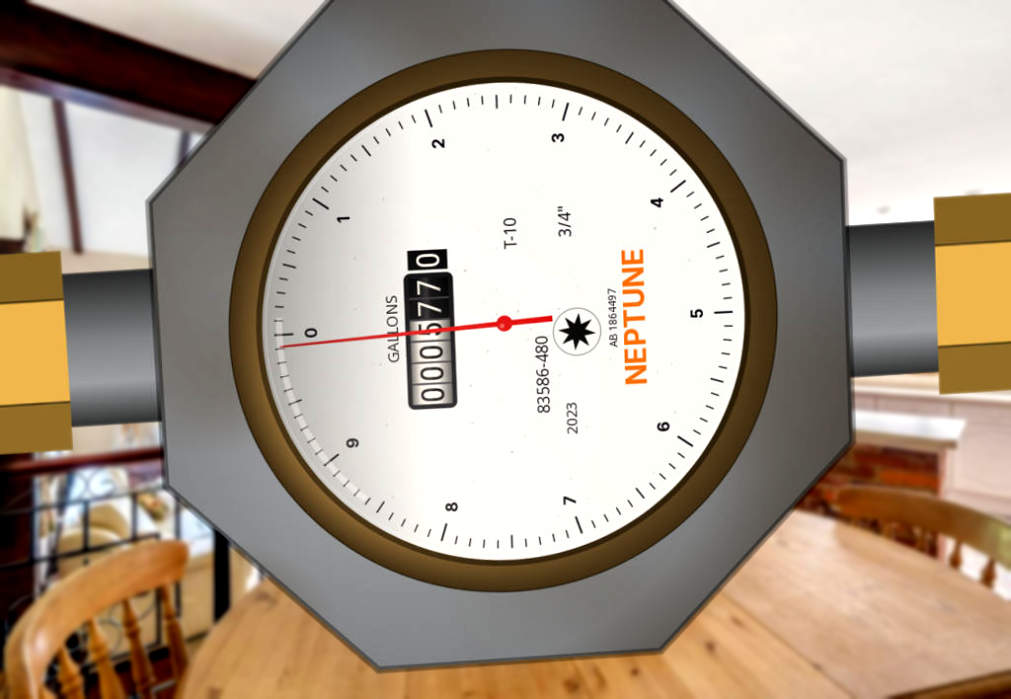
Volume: 5769.9 gal
